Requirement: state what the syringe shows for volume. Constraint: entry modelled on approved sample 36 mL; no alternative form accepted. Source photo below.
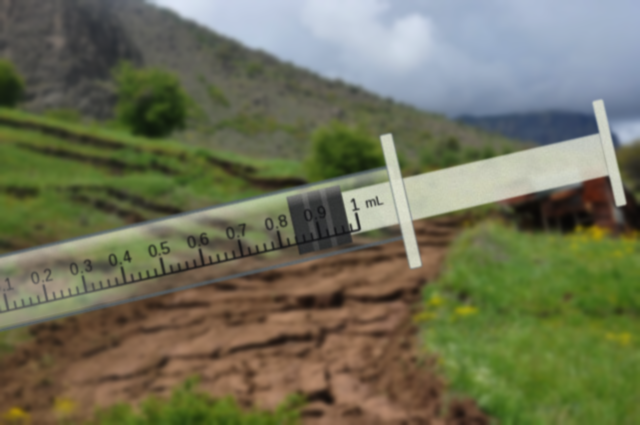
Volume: 0.84 mL
